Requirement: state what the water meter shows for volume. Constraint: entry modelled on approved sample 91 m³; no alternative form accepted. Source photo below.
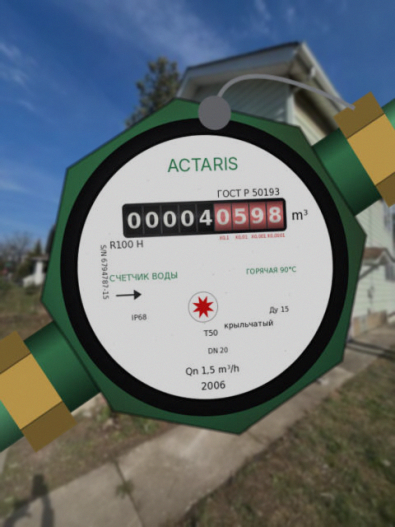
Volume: 4.0598 m³
